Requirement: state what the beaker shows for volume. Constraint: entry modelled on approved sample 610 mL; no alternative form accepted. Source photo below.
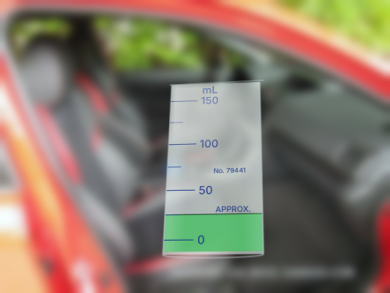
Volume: 25 mL
